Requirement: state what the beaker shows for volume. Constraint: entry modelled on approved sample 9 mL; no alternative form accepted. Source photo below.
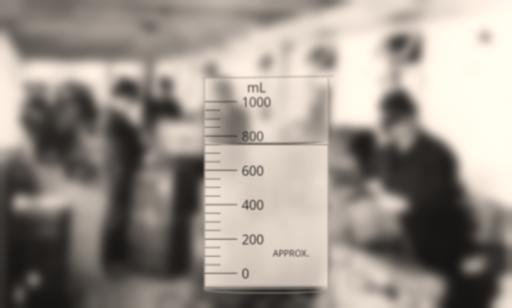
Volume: 750 mL
